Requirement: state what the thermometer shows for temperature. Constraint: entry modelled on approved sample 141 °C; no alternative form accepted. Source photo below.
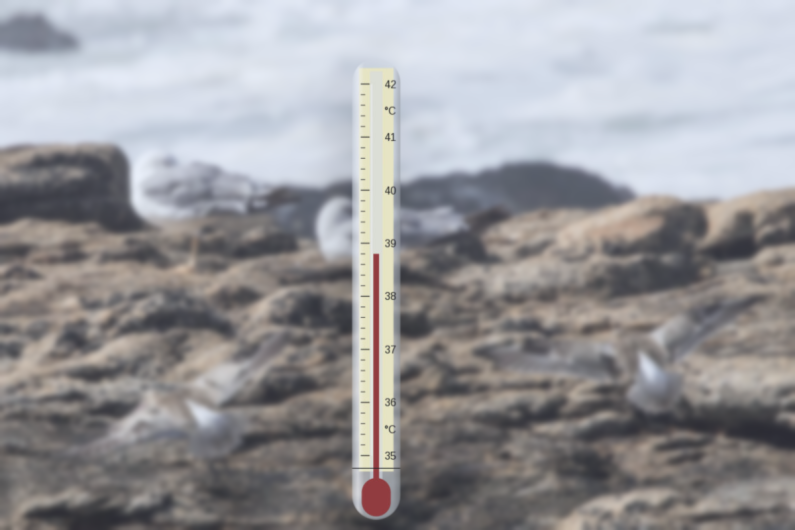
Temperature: 38.8 °C
